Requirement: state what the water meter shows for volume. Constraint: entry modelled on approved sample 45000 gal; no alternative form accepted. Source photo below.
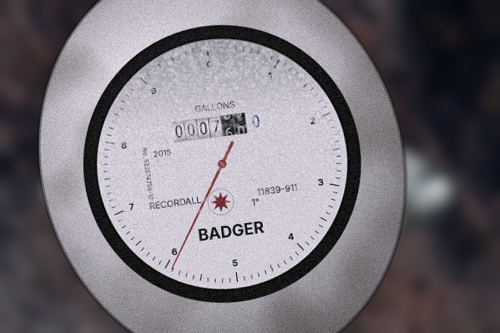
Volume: 7595.9 gal
